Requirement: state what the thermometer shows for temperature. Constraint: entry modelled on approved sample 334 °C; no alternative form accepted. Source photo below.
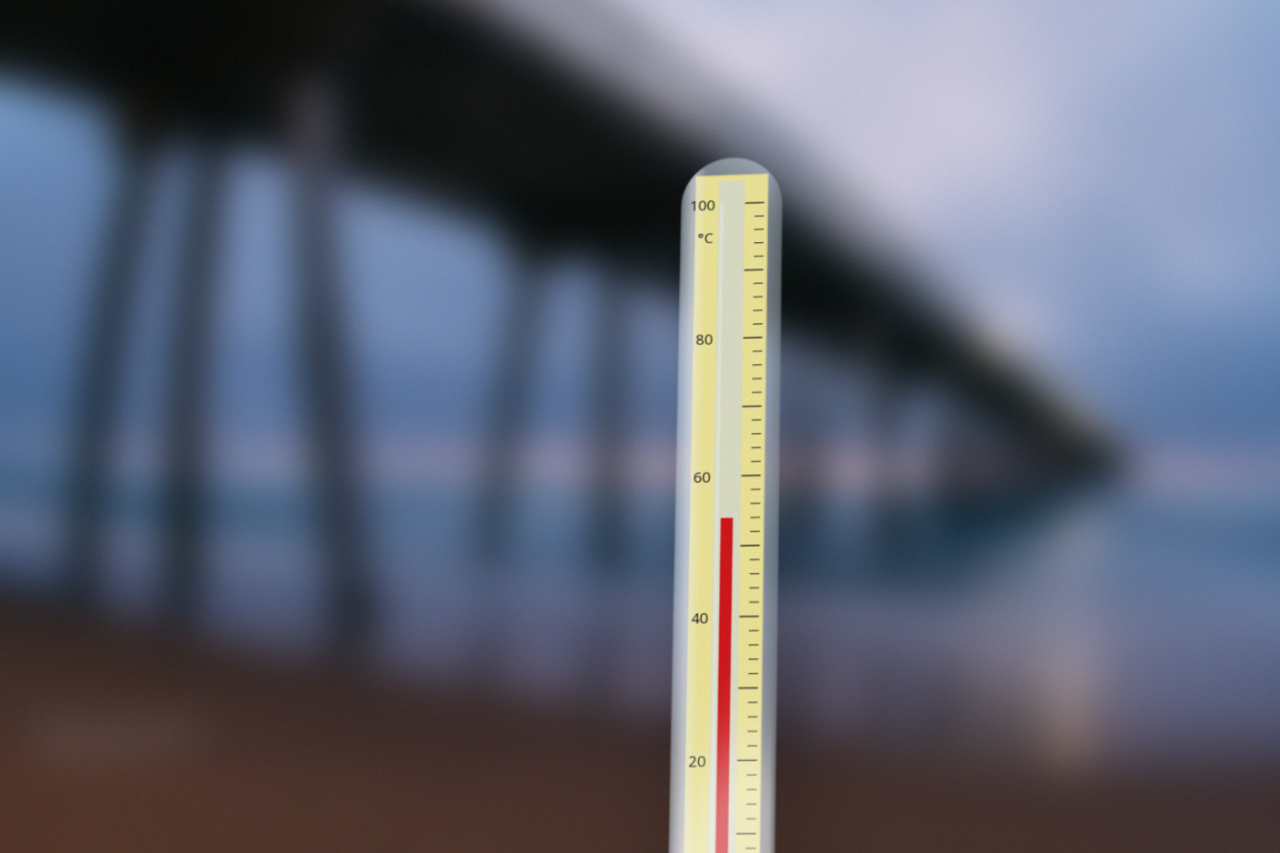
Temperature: 54 °C
